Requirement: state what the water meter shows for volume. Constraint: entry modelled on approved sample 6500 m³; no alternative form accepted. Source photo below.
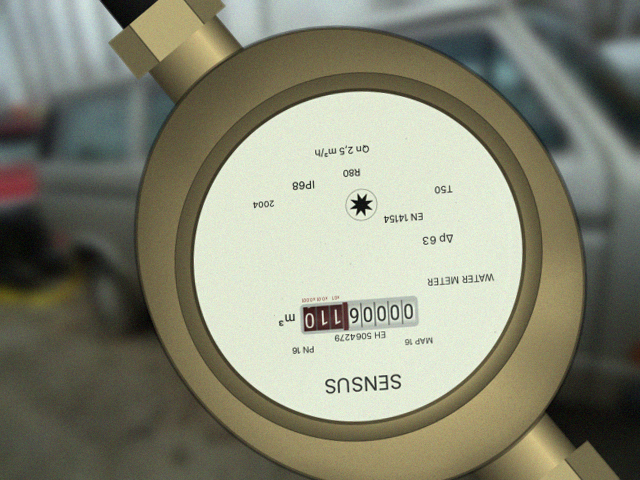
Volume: 6.110 m³
